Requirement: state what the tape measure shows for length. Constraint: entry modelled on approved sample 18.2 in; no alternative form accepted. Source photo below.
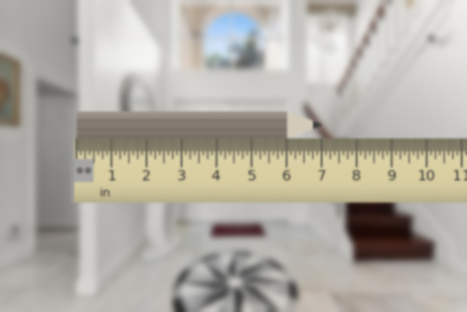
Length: 7 in
